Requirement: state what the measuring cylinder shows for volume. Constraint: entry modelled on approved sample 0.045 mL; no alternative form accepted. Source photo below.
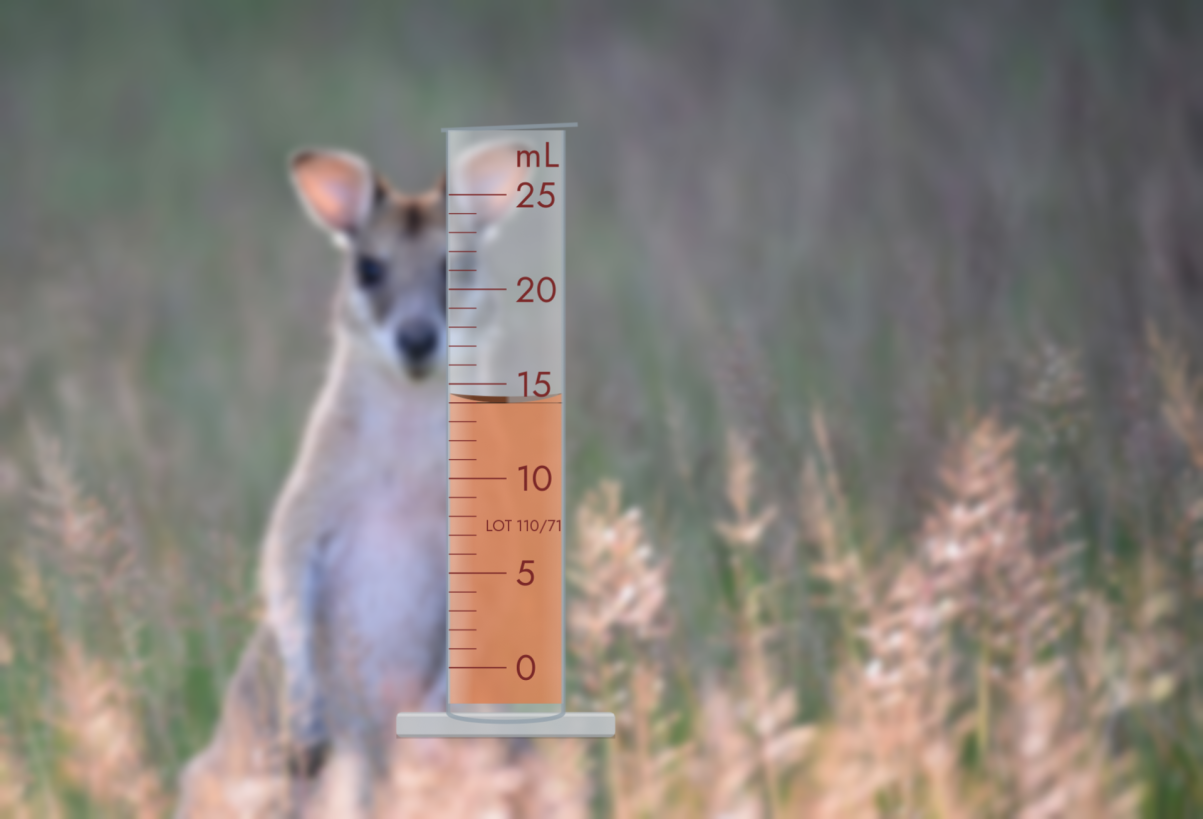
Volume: 14 mL
